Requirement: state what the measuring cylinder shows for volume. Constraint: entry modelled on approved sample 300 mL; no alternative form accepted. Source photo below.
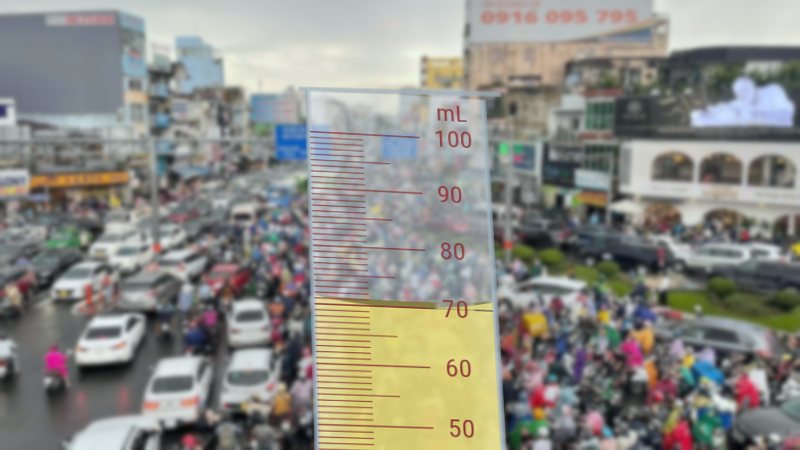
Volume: 70 mL
